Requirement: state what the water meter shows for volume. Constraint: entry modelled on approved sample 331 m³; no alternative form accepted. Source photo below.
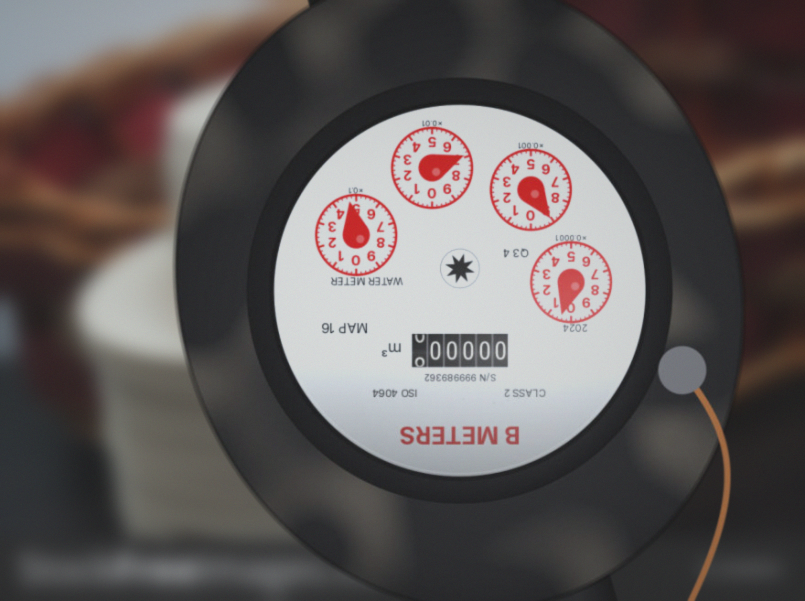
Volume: 8.4690 m³
